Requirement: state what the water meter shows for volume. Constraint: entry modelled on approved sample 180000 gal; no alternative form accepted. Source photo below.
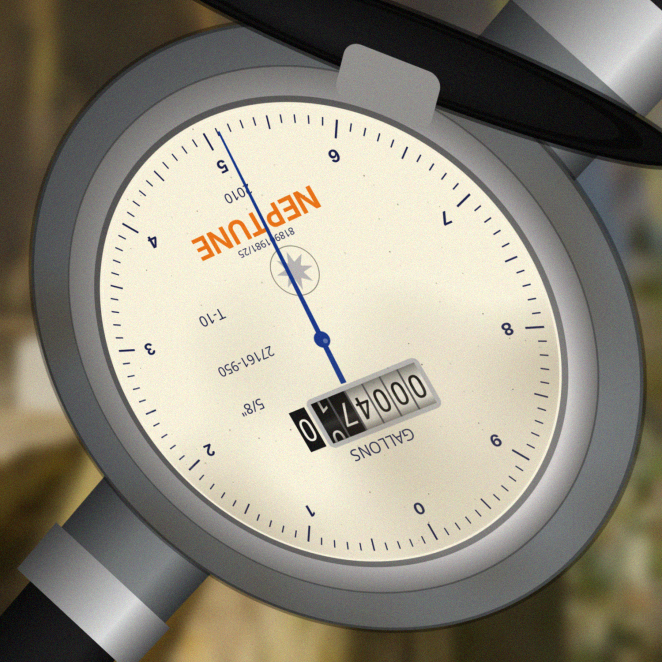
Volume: 4705.1 gal
